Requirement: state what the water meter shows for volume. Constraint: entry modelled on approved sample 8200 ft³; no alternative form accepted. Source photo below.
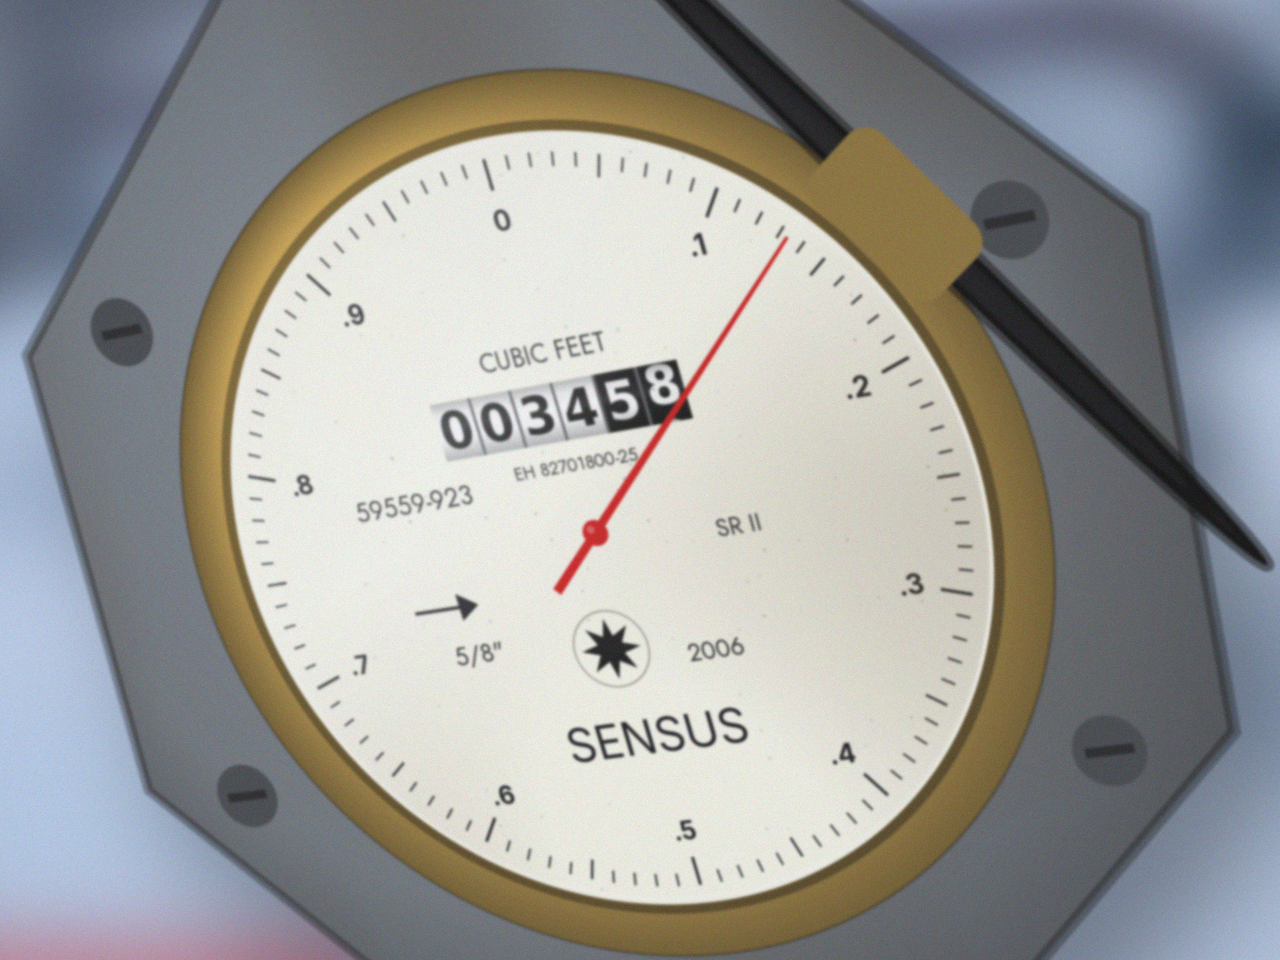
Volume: 3458.13 ft³
